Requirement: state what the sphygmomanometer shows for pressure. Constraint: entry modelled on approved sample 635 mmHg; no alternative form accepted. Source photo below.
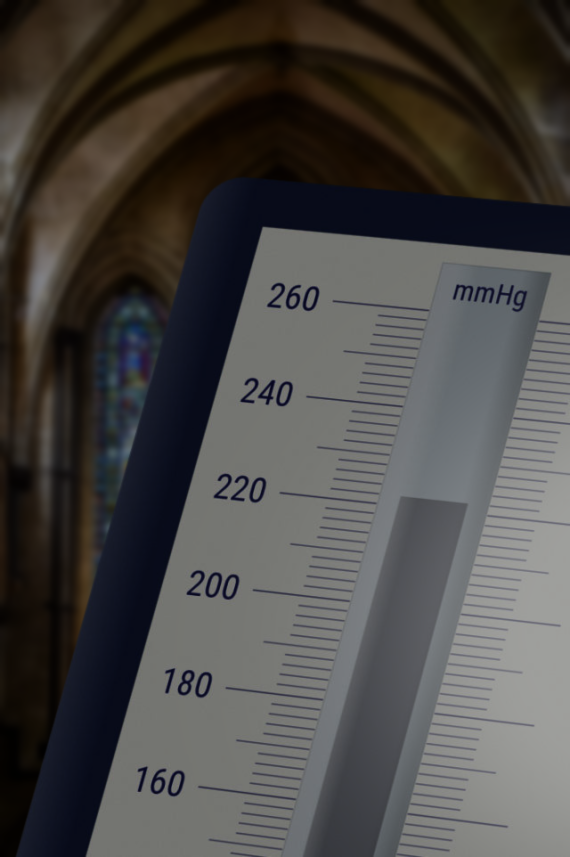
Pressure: 222 mmHg
